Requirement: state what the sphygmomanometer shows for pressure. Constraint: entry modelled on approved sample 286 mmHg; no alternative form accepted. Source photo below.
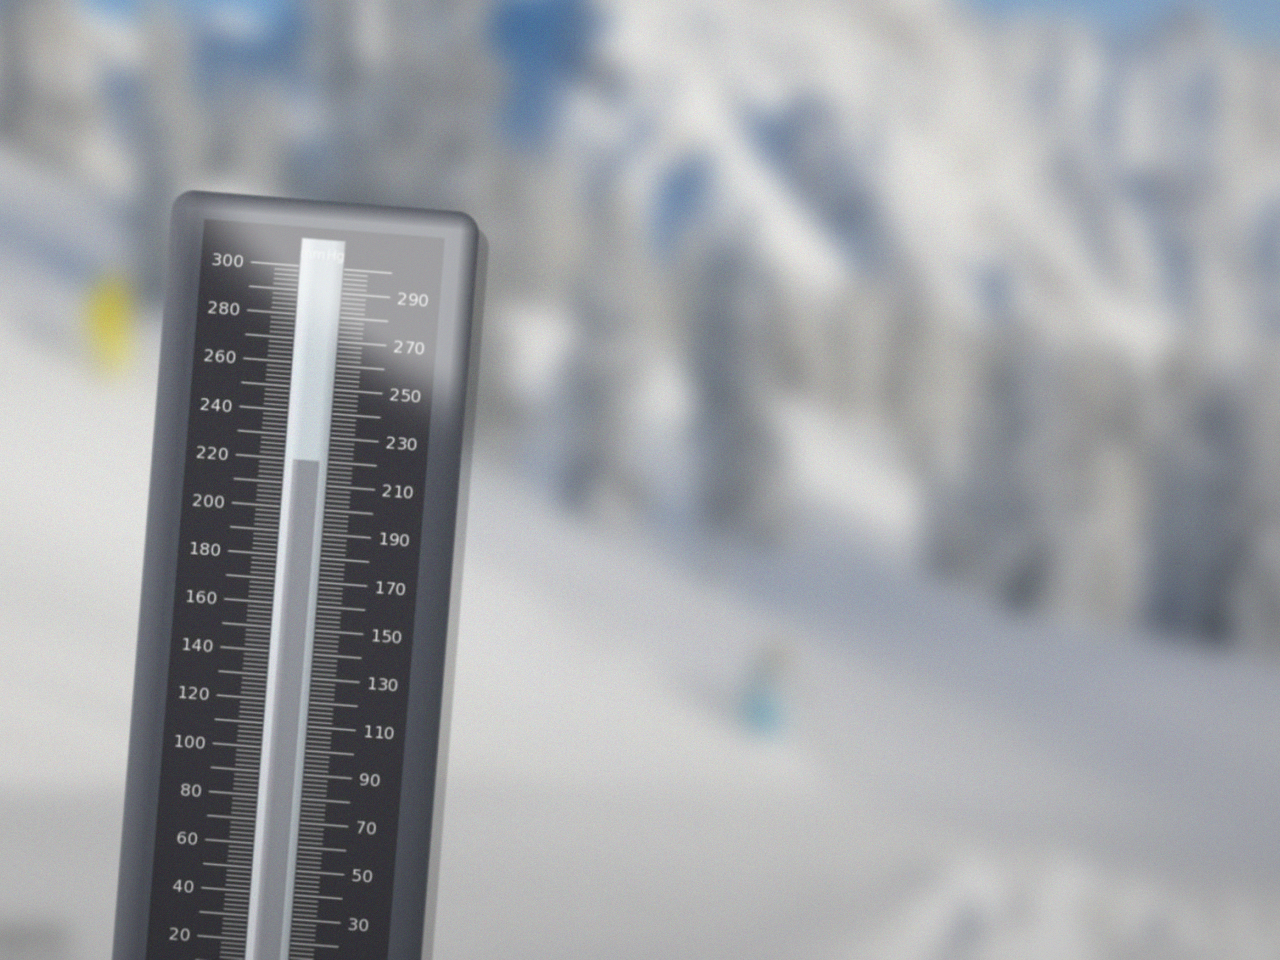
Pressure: 220 mmHg
